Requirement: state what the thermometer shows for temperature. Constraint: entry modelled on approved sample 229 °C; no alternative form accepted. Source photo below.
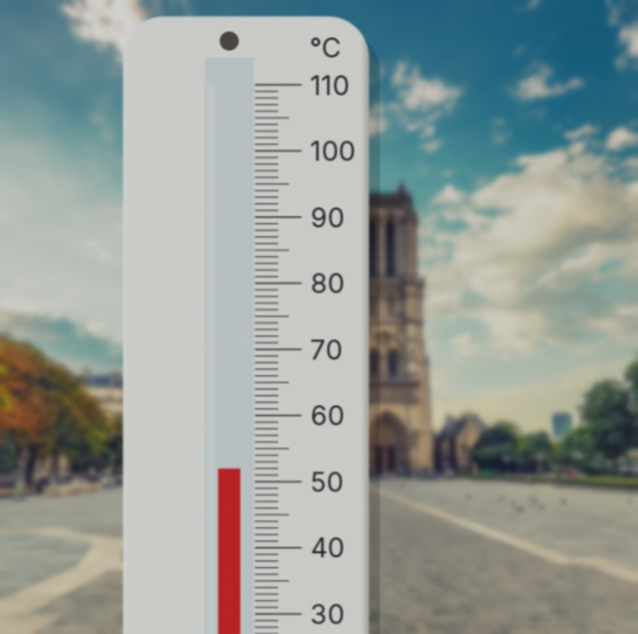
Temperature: 52 °C
